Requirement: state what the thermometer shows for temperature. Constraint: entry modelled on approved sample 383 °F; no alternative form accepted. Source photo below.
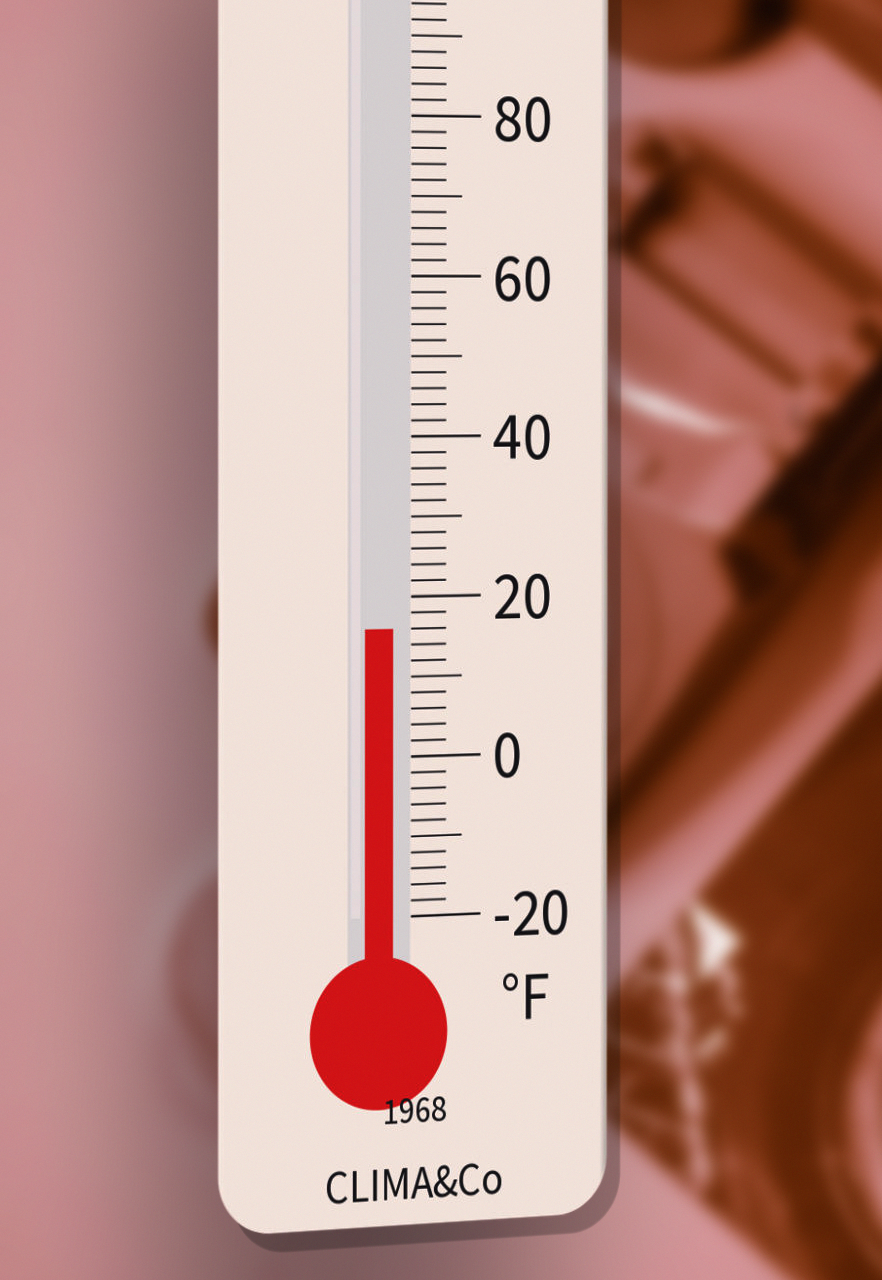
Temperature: 16 °F
